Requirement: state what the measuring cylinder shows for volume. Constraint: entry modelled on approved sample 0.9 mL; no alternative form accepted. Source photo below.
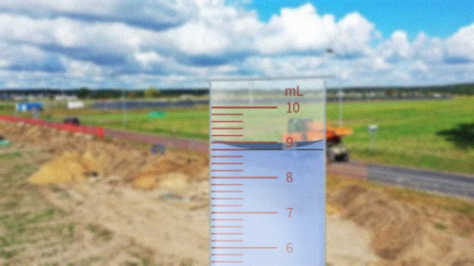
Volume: 8.8 mL
